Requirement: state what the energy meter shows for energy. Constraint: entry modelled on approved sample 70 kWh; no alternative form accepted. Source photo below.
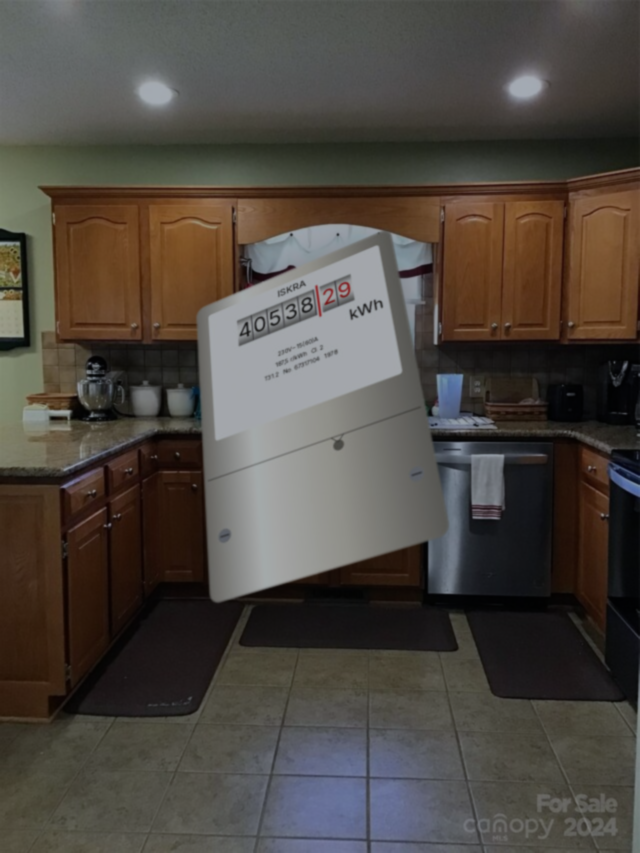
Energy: 40538.29 kWh
